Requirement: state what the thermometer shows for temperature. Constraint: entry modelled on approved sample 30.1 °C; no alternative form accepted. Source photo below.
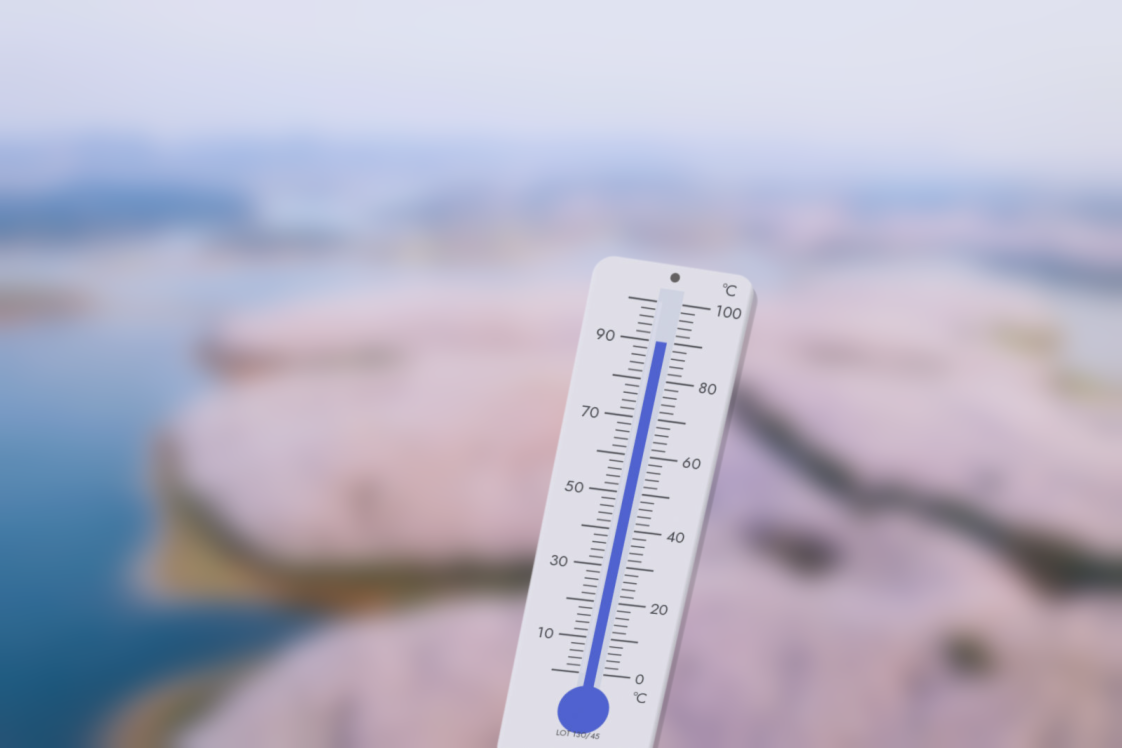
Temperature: 90 °C
